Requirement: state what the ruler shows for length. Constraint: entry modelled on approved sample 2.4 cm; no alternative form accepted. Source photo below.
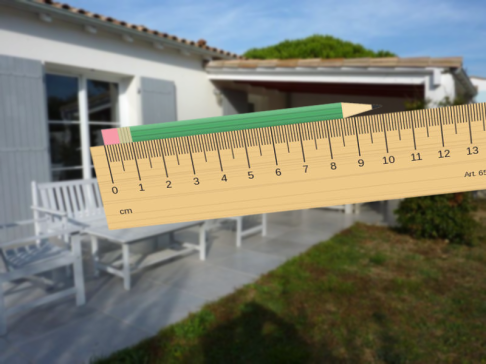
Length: 10 cm
